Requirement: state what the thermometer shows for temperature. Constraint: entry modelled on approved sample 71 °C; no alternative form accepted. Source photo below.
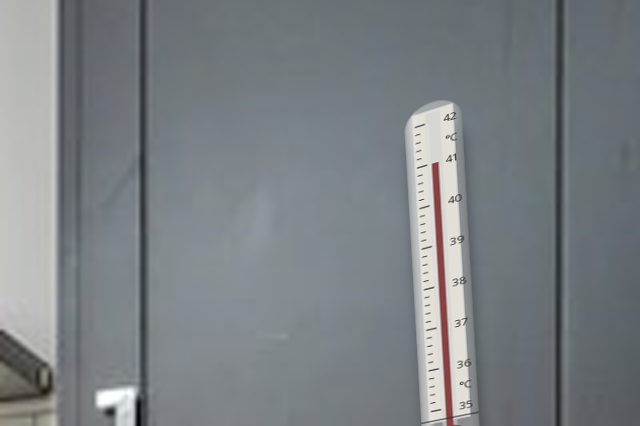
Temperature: 41 °C
